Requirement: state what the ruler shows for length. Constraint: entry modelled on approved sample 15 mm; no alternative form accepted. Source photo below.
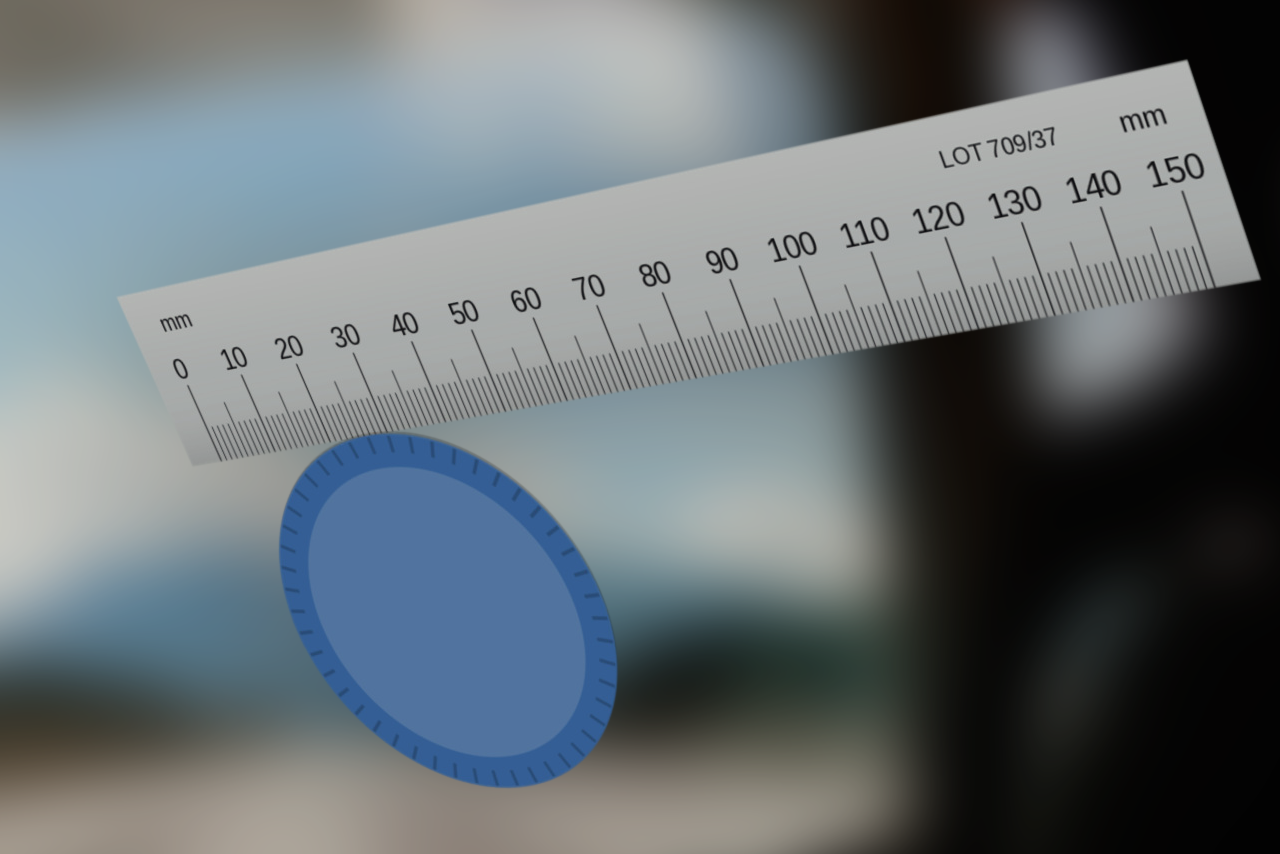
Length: 53 mm
